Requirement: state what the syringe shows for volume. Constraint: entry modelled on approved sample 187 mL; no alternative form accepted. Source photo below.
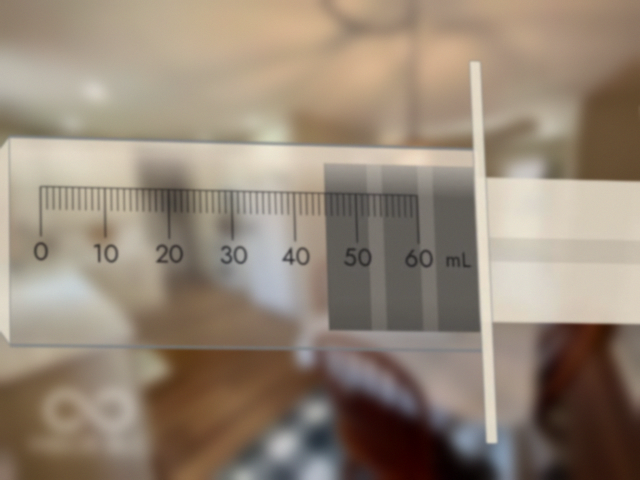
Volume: 45 mL
